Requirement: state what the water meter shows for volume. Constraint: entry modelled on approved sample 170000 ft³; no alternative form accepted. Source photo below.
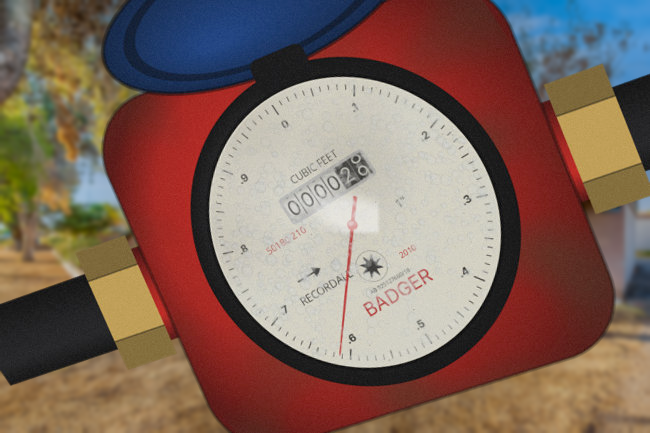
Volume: 28.61 ft³
